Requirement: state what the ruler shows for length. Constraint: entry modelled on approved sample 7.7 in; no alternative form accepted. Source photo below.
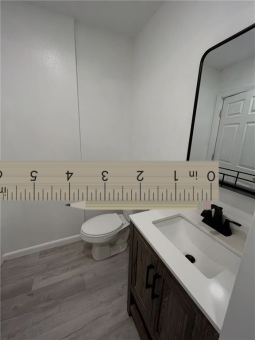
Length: 4.125 in
